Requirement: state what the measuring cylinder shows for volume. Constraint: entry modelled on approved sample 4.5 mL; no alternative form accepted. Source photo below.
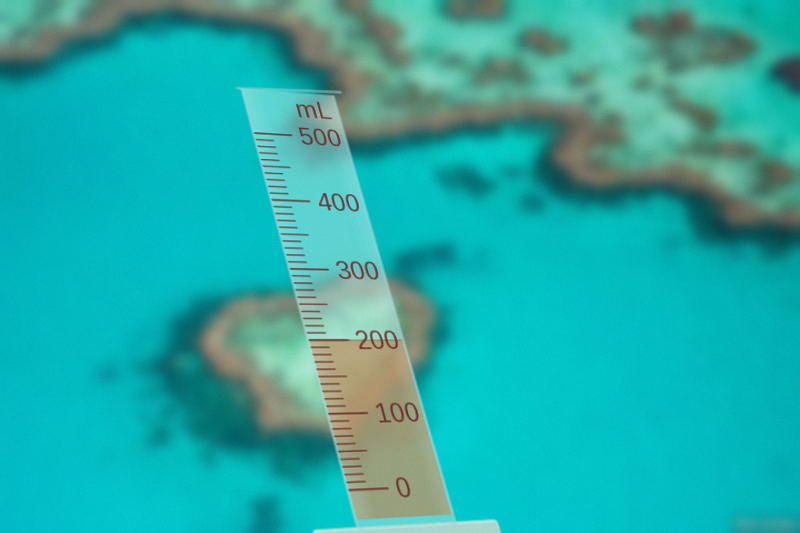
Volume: 200 mL
